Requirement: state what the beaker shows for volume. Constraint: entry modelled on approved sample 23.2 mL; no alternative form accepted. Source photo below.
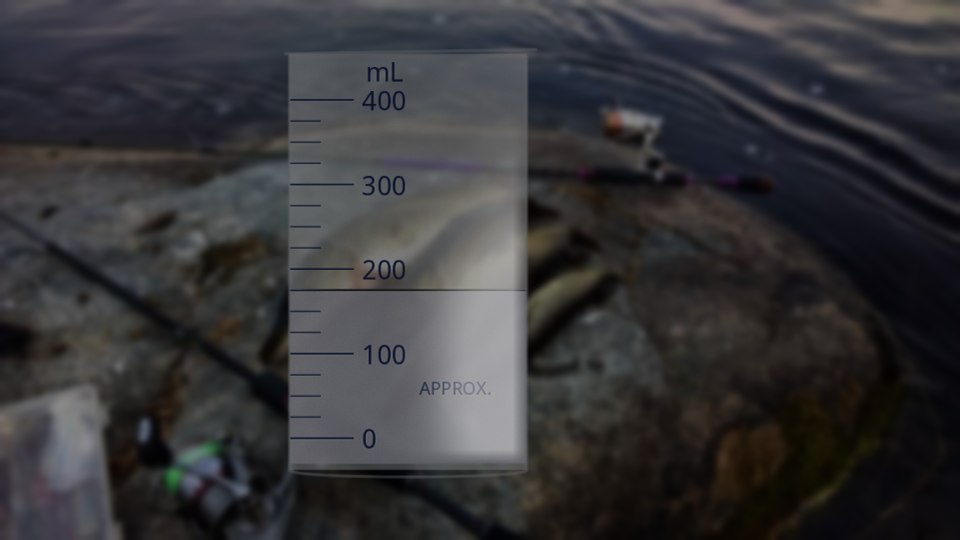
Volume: 175 mL
